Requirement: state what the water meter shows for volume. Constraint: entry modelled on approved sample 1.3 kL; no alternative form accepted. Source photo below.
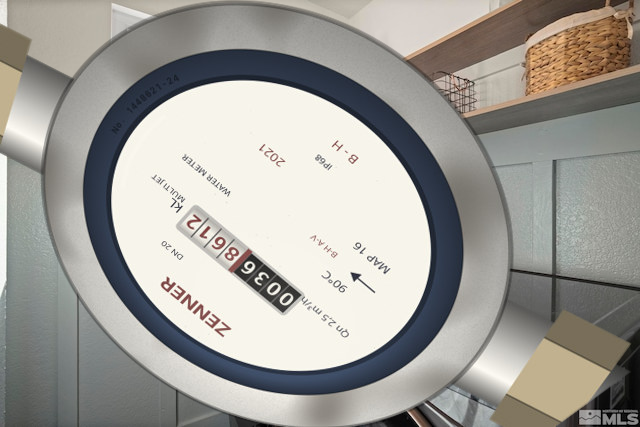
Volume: 36.8612 kL
